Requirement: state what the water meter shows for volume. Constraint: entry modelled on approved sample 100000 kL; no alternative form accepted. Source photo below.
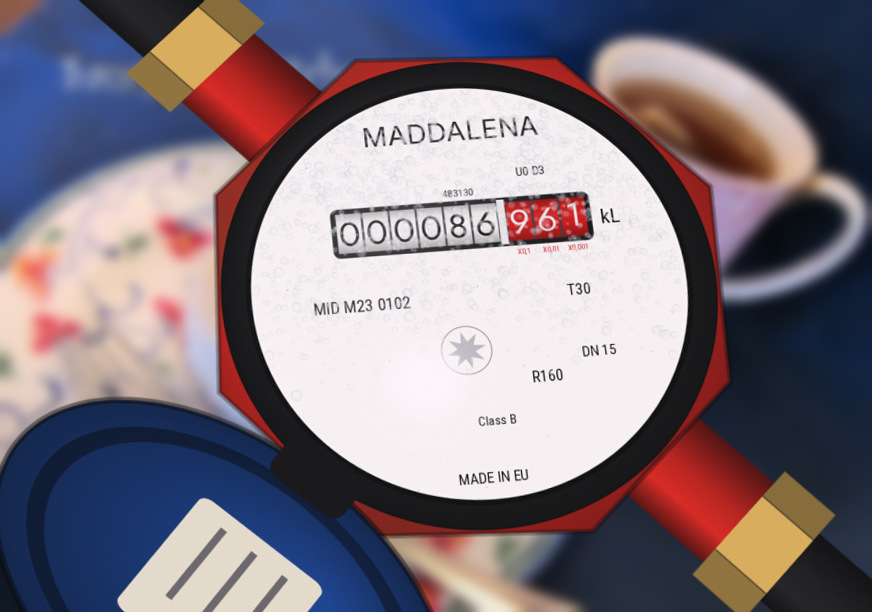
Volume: 86.961 kL
